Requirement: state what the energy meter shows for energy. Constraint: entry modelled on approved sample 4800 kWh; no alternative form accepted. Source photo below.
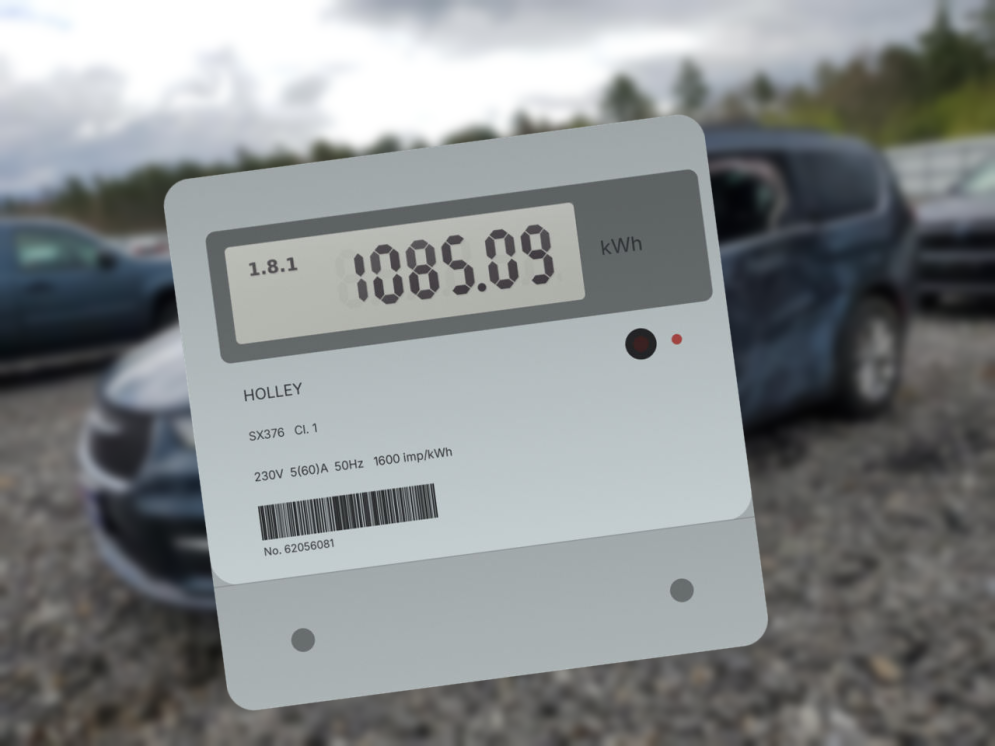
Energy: 1085.09 kWh
